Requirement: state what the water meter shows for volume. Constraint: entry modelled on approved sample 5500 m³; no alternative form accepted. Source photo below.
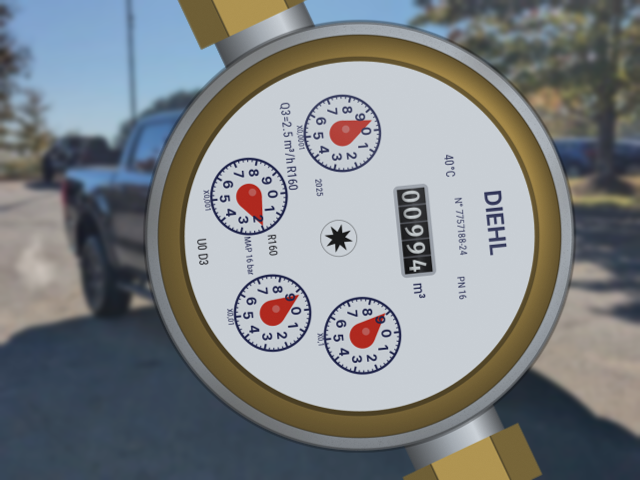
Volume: 994.8919 m³
